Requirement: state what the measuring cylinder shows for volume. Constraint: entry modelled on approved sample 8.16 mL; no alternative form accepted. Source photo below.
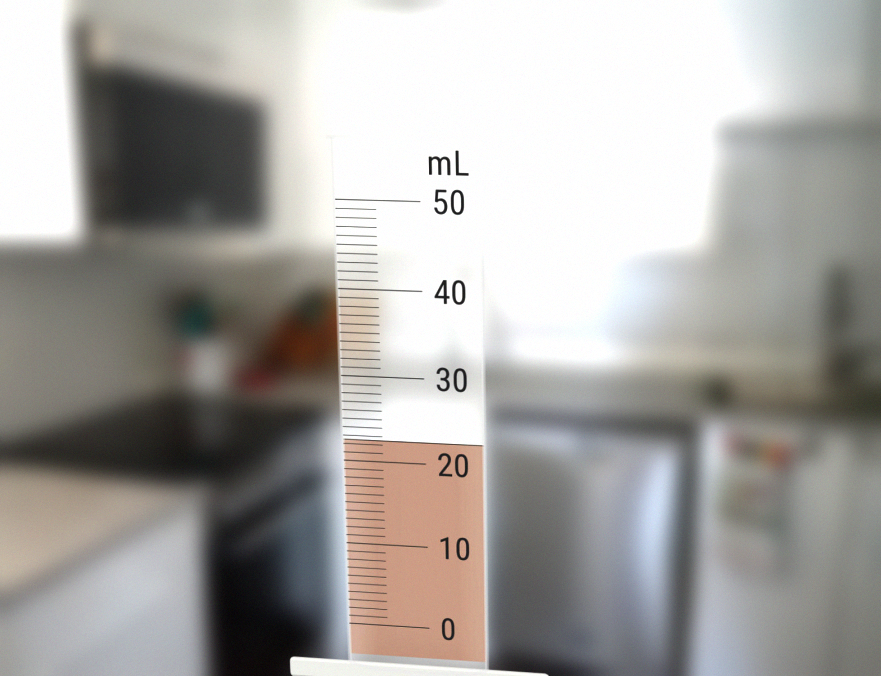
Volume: 22.5 mL
